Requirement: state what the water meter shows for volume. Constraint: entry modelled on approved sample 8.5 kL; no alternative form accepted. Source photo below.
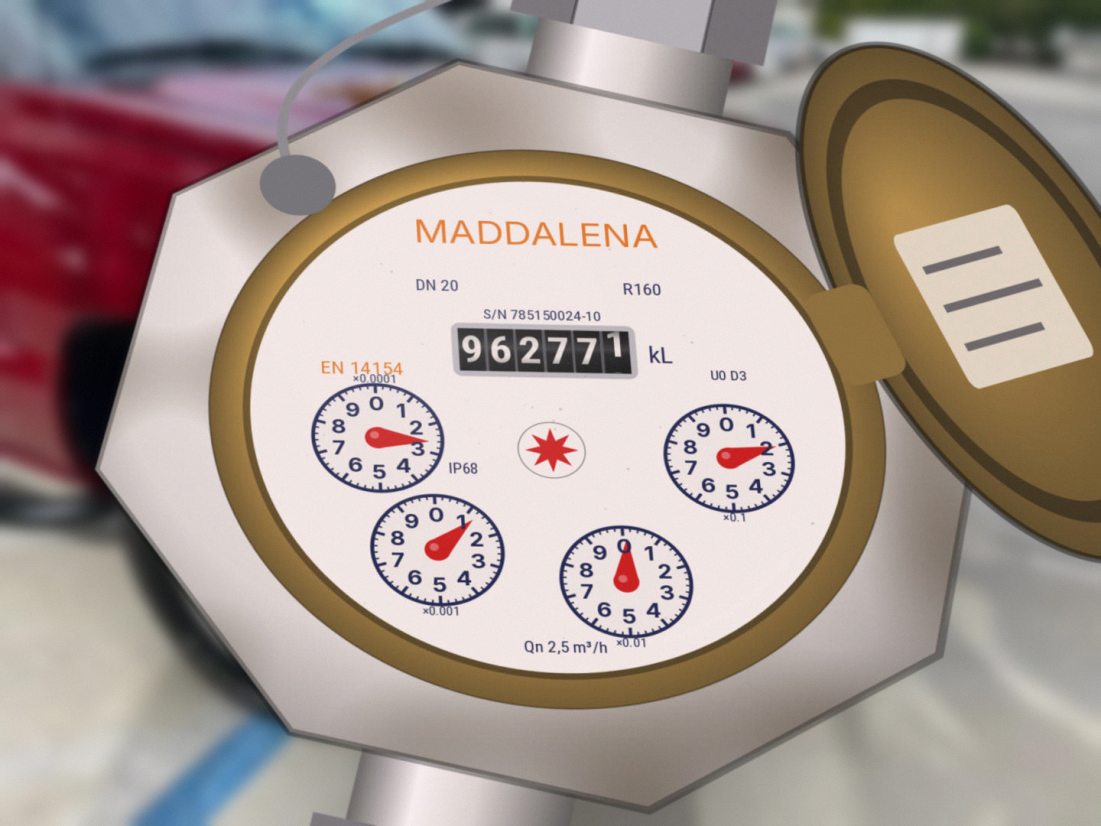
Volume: 962771.2012 kL
